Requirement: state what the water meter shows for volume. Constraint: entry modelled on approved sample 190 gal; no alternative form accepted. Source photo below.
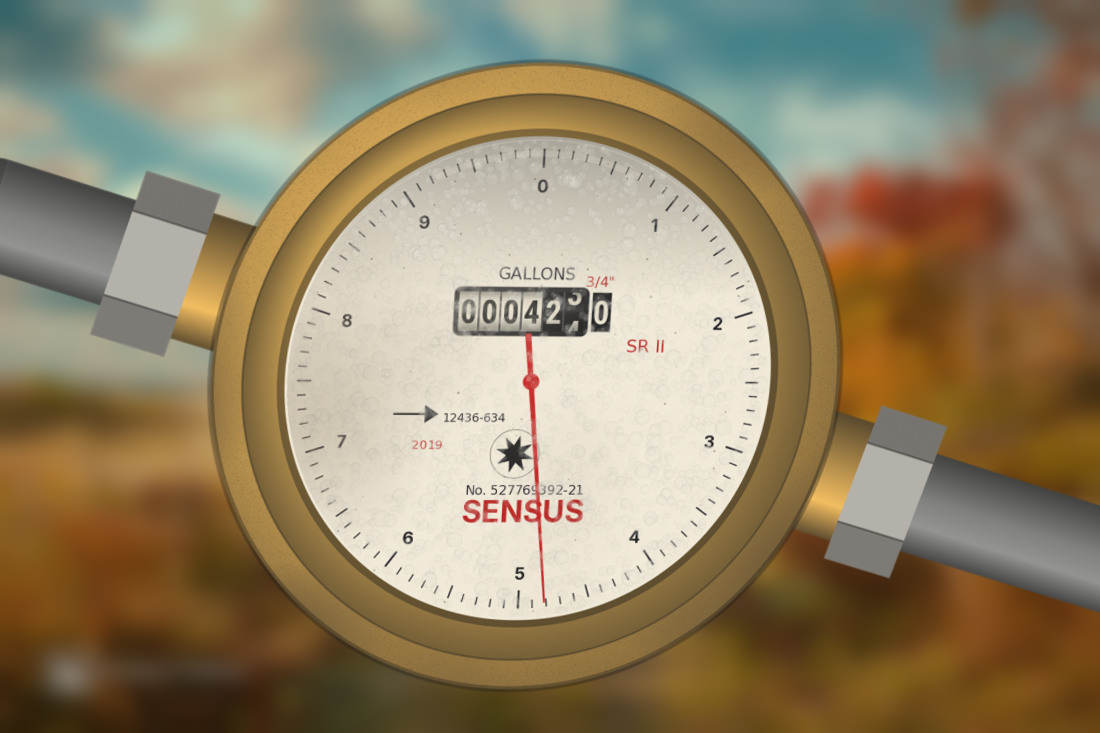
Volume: 4234.8 gal
